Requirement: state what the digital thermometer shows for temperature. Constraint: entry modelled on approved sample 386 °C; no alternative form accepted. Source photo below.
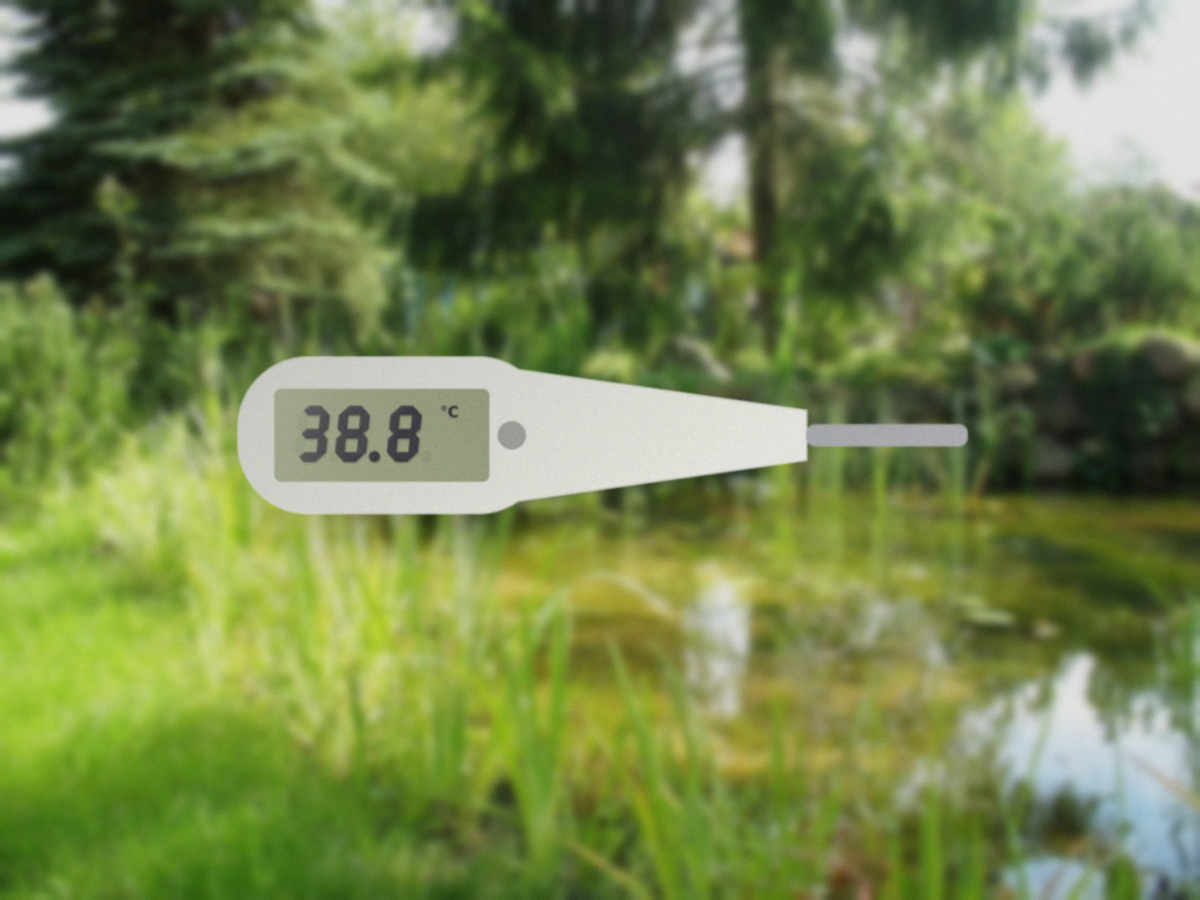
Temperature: 38.8 °C
